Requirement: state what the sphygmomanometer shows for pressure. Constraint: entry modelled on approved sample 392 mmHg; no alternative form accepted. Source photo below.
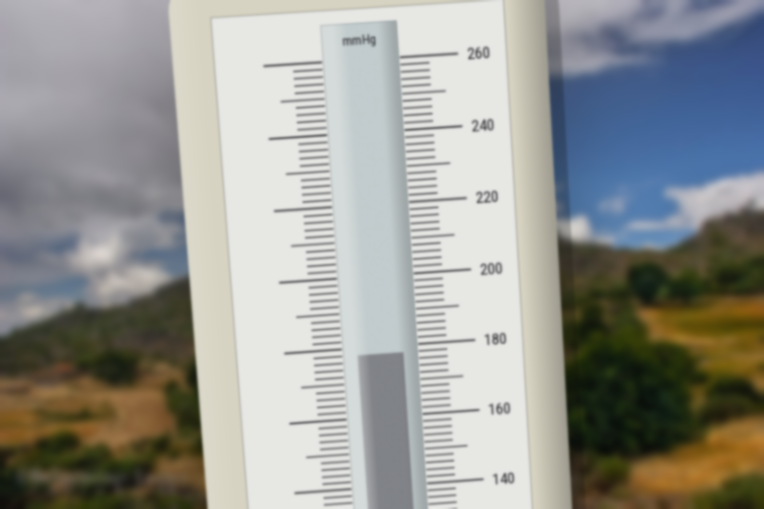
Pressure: 178 mmHg
